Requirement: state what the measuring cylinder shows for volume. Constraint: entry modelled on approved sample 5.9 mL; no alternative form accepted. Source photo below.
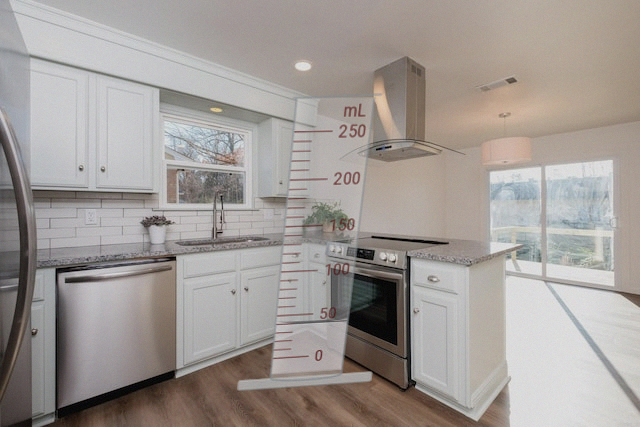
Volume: 40 mL
